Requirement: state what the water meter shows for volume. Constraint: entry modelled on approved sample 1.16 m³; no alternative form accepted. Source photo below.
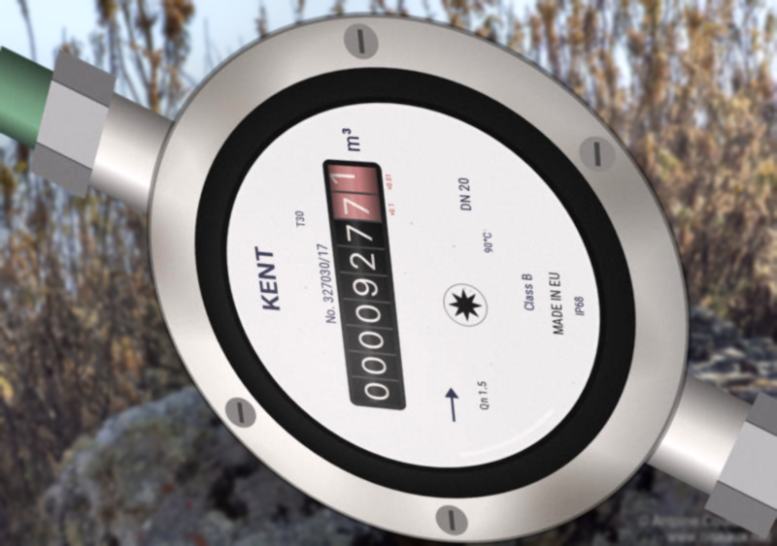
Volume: 927.71 m³
